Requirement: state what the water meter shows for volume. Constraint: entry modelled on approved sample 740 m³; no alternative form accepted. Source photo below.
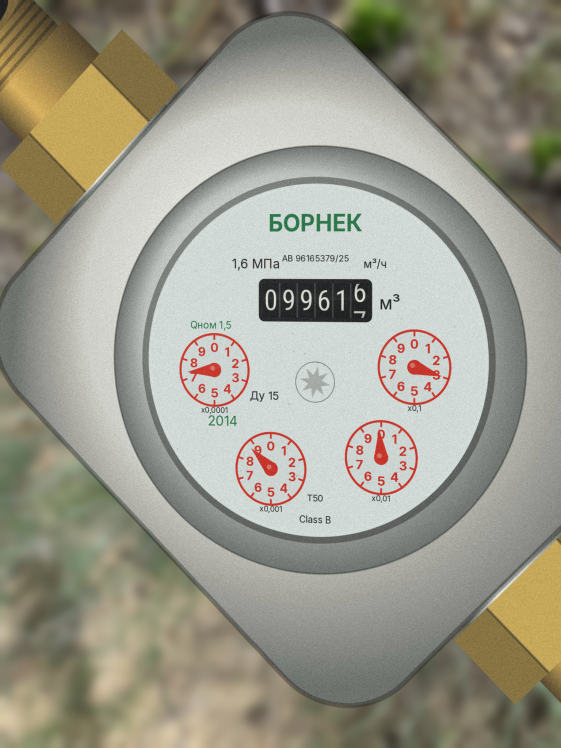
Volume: 99616.2987 m³
